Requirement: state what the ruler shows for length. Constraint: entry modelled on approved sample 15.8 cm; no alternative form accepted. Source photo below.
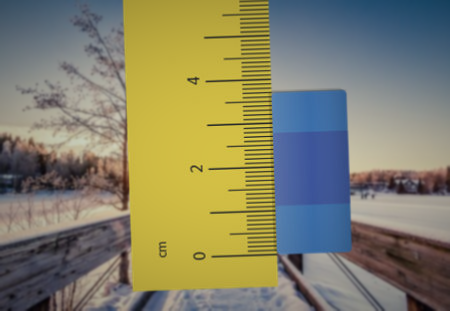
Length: 3.7 cm
